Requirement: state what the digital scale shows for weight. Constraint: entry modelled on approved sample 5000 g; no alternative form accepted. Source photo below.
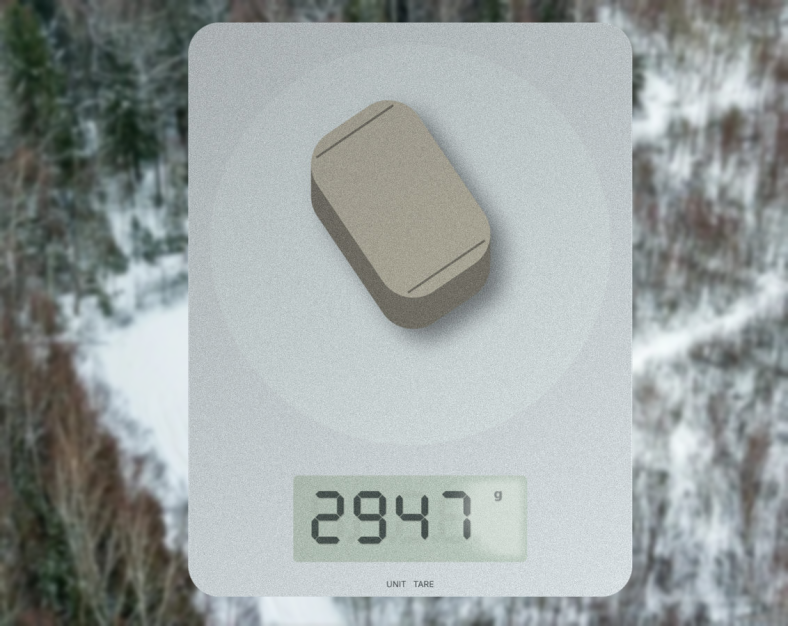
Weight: 2947 g
